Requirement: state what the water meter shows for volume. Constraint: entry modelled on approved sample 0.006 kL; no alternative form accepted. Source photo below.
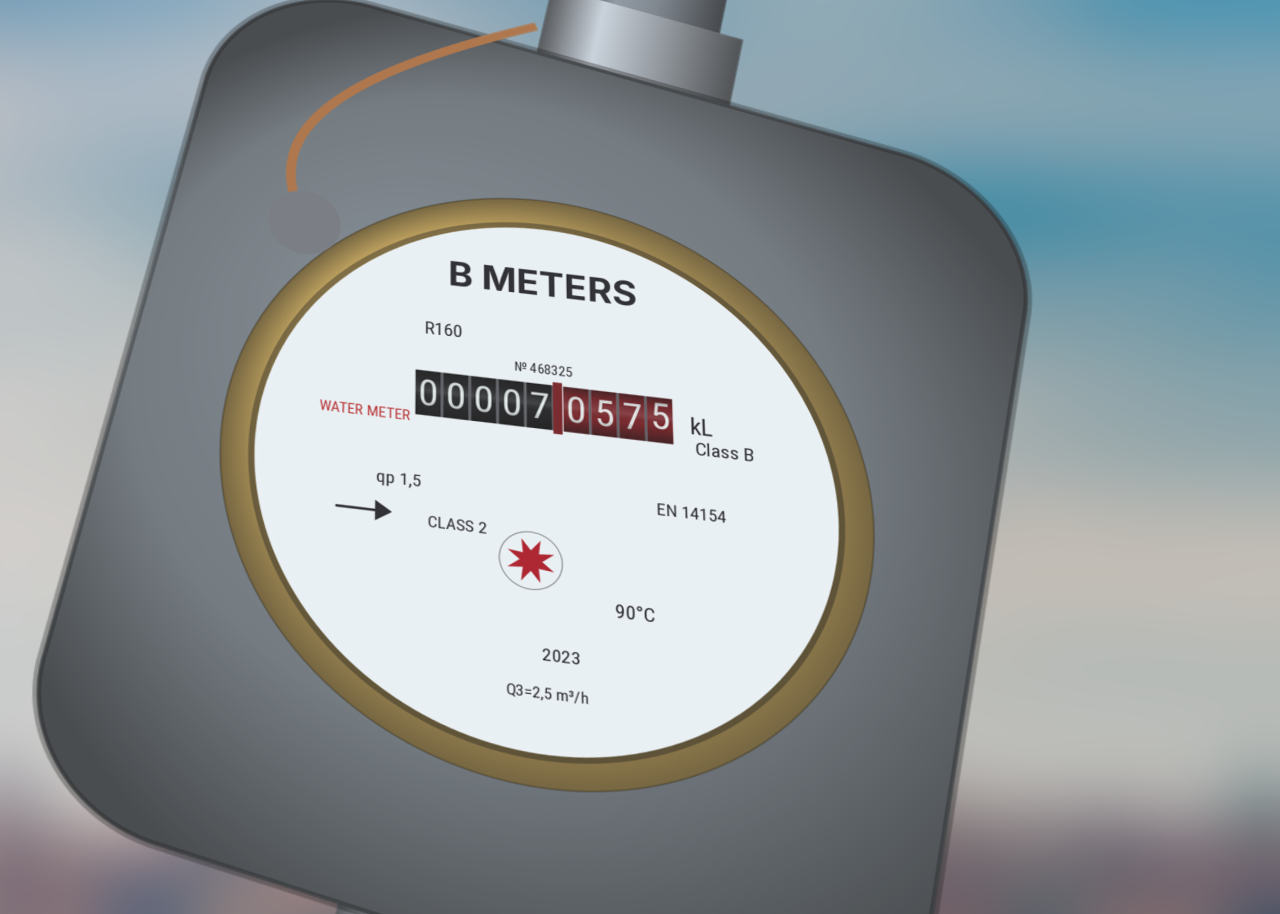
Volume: 7.0575 kL
